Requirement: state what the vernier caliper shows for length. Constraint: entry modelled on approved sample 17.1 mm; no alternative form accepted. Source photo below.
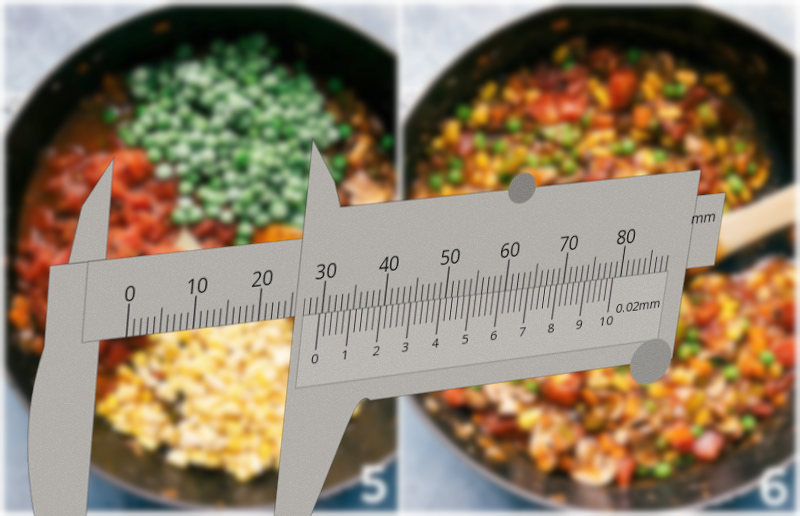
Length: 29.6 mm
